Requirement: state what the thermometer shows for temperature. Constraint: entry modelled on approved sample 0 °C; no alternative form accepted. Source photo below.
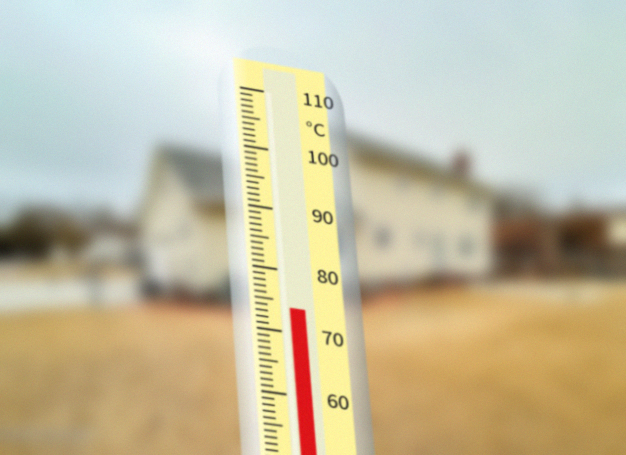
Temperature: 74 °C
